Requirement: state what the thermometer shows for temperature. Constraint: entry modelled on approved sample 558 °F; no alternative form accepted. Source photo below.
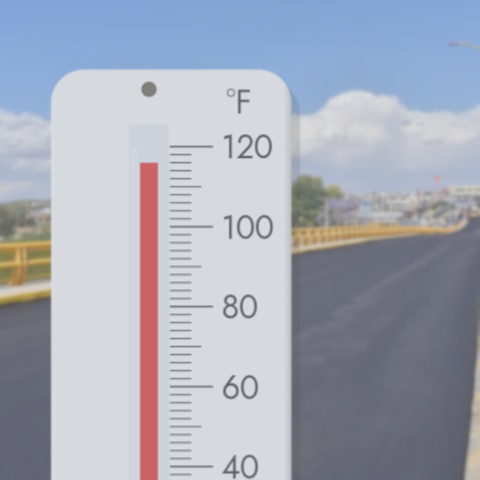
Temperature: 116 °F
